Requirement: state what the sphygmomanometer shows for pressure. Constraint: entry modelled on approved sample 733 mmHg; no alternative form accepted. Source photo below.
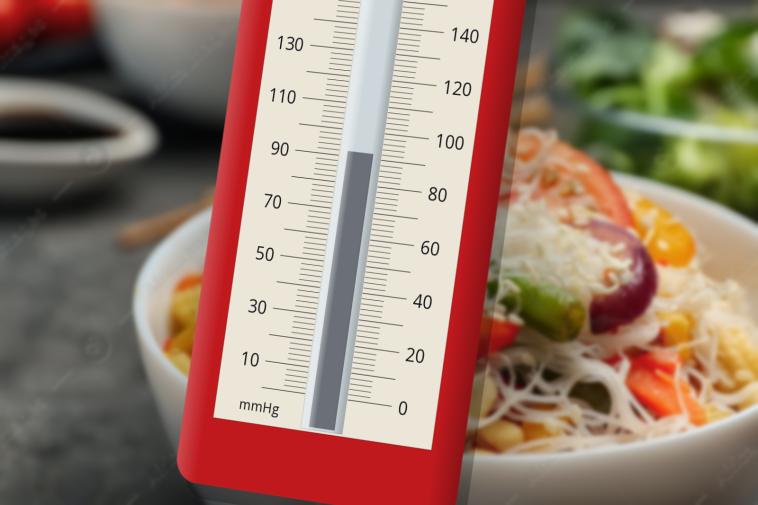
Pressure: 92 mmHg
